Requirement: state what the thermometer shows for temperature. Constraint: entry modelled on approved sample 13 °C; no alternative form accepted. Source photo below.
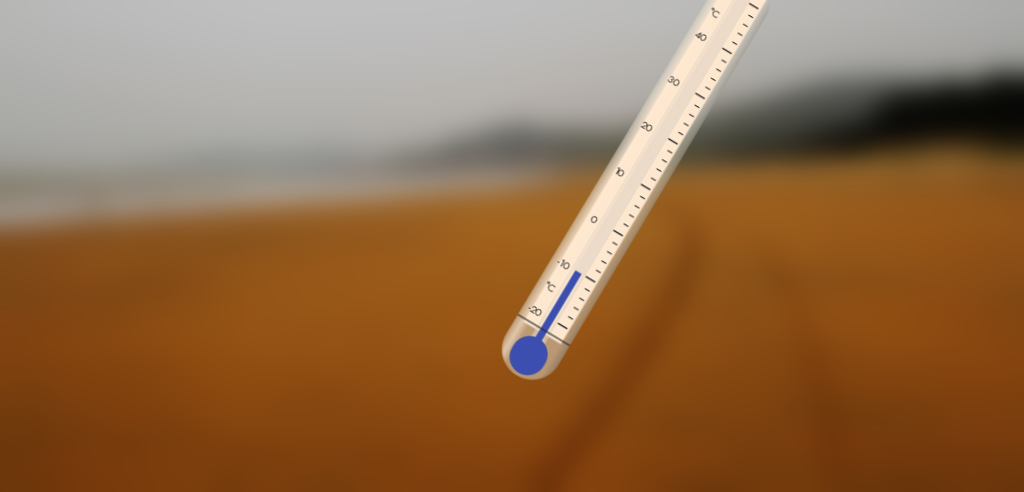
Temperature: -10 °C
